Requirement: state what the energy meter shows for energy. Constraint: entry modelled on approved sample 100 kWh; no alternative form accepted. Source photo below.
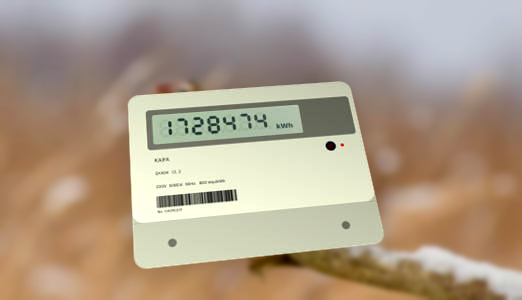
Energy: 1728474 kWh
